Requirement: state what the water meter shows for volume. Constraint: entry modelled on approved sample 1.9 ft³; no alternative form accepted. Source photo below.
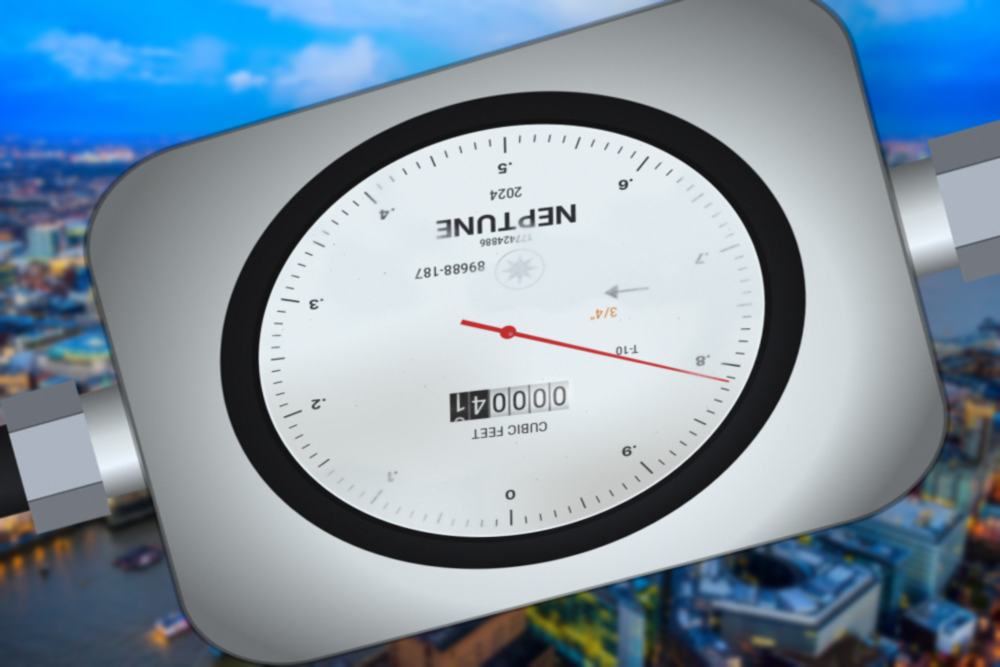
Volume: 40.81 ft³
